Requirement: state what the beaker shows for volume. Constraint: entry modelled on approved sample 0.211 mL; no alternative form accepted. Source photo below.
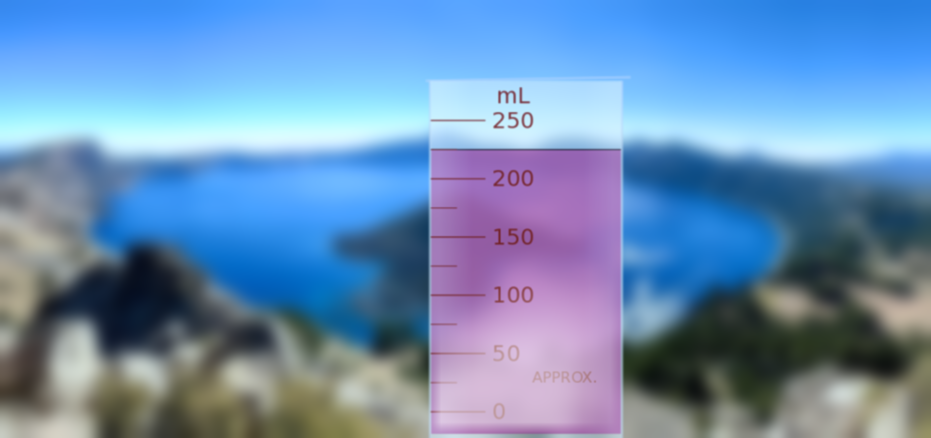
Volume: 225 mL
